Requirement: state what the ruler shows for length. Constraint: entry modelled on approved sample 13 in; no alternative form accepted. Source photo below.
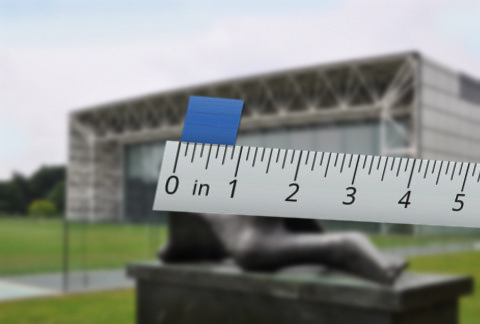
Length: 0.875 in
